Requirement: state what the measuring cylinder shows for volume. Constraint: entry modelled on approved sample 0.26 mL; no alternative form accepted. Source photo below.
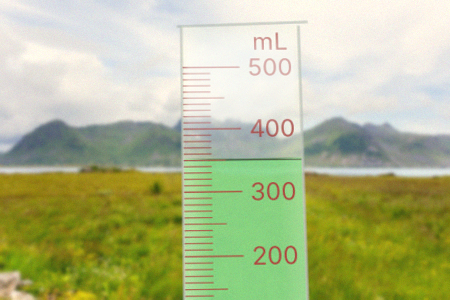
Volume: 350 mL
